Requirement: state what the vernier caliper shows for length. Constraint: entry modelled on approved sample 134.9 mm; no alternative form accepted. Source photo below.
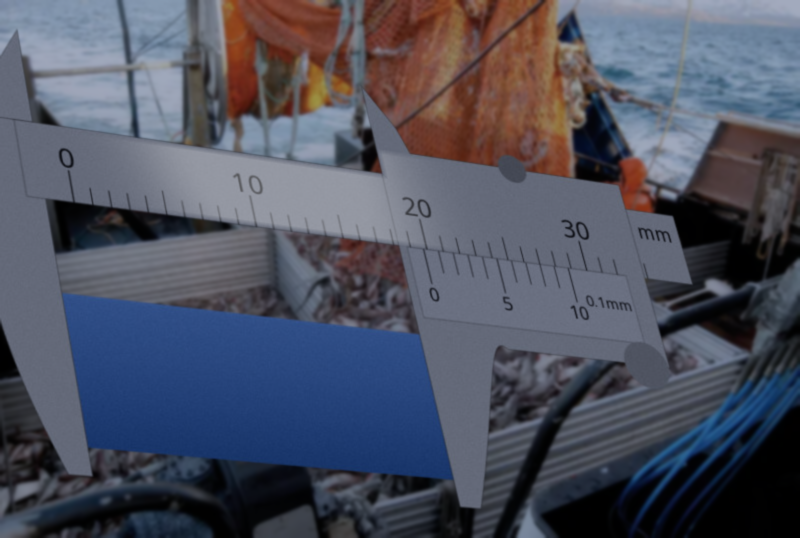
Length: 19.8 mm
